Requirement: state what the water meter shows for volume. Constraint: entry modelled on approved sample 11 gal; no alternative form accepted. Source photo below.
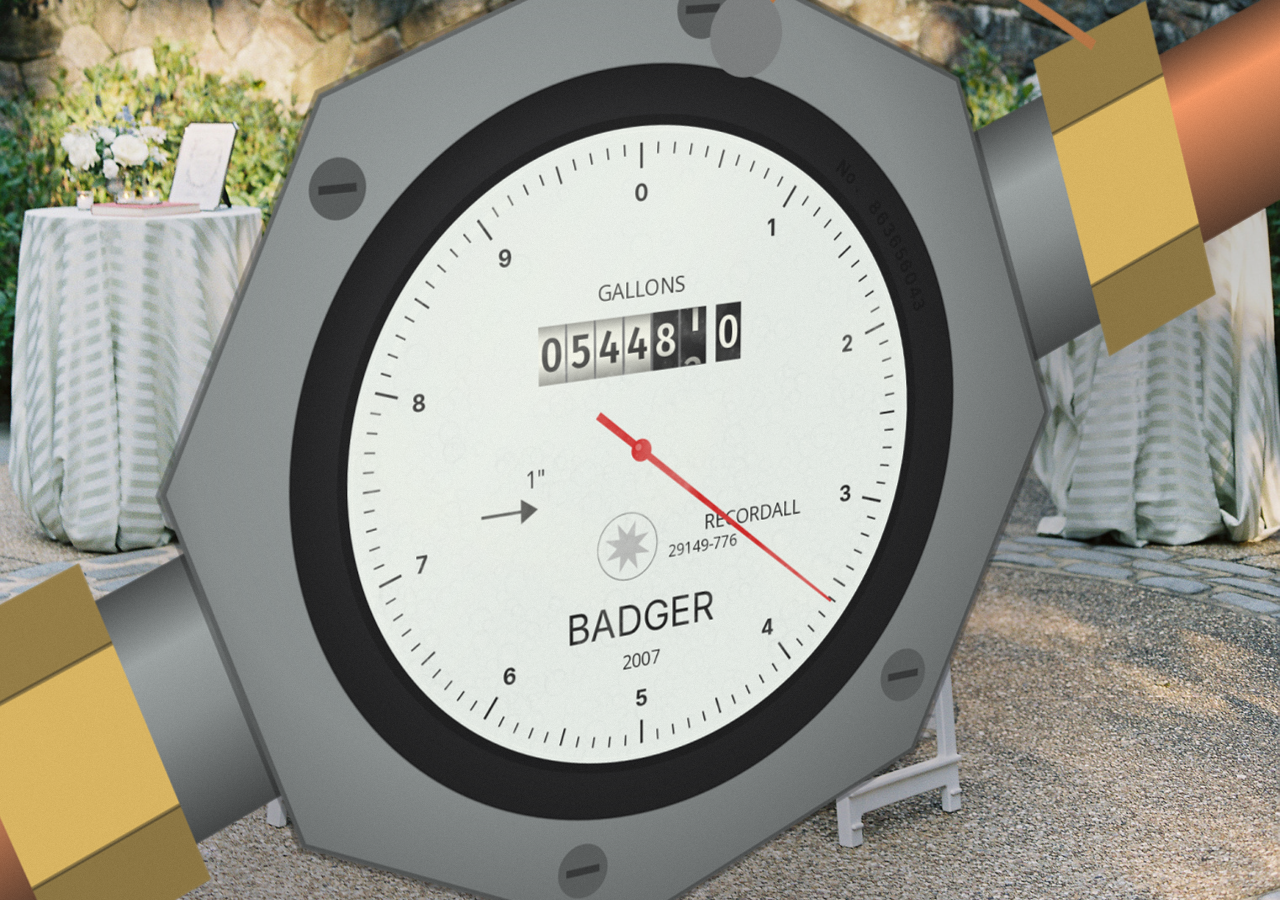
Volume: 544813.6 gal
